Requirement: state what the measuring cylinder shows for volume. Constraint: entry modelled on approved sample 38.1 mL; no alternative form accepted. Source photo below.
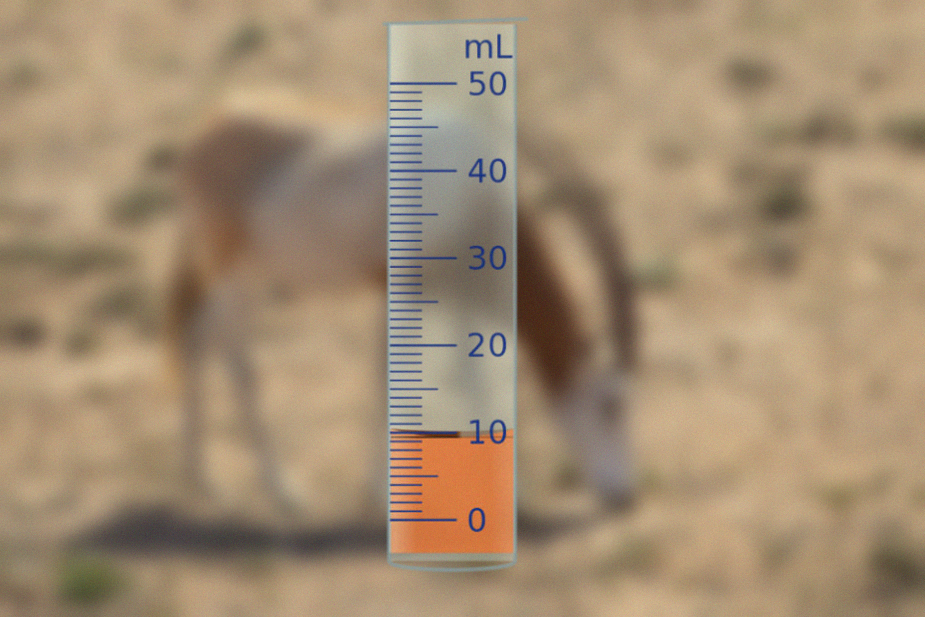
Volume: 9.5 mL
